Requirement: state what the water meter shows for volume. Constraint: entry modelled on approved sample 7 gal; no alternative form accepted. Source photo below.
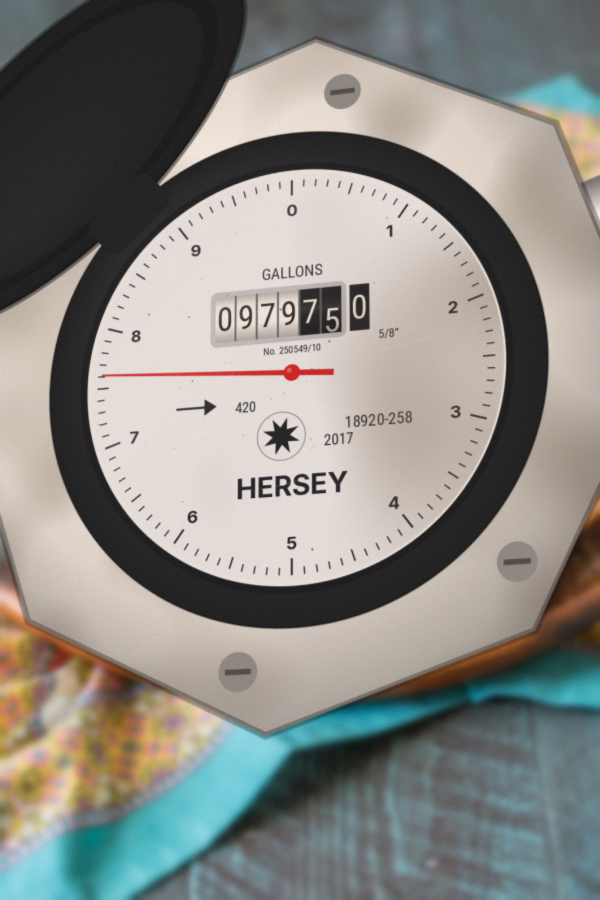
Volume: 979747.6 gal
